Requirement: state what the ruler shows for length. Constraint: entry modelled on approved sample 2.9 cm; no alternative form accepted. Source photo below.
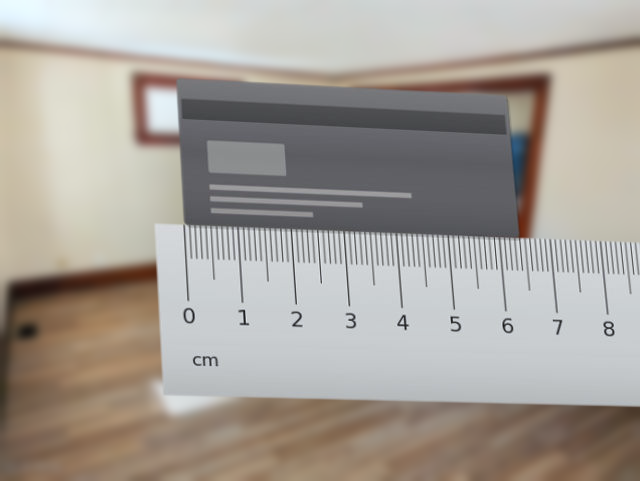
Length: 6.4 cm
